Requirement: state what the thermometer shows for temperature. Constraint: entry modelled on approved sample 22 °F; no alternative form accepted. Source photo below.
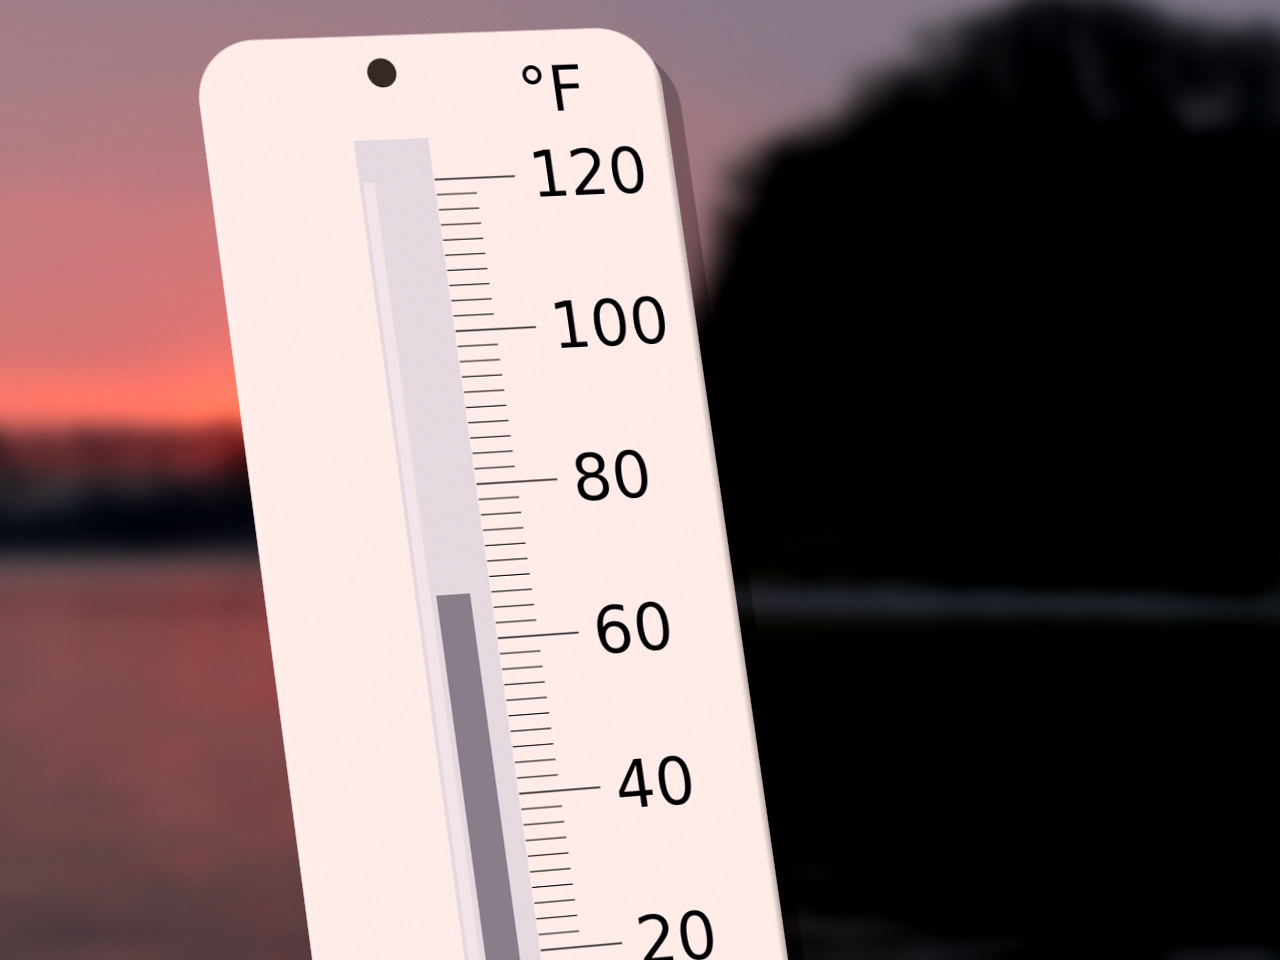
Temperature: 66 °F
